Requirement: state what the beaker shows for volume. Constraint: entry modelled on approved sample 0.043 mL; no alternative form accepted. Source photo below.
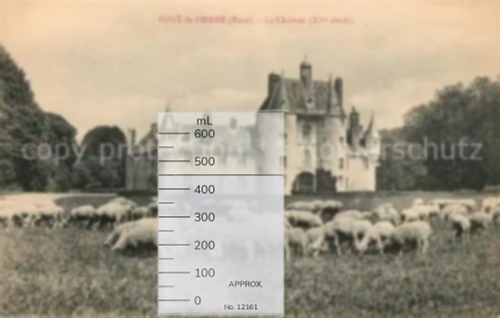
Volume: 450 mL
